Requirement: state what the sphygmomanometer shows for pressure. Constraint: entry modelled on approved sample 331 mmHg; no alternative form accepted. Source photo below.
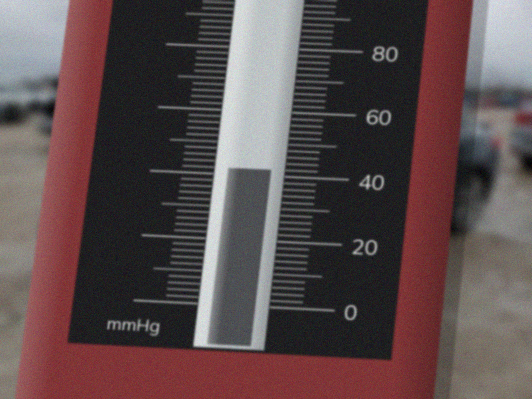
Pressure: 42 mmHg
